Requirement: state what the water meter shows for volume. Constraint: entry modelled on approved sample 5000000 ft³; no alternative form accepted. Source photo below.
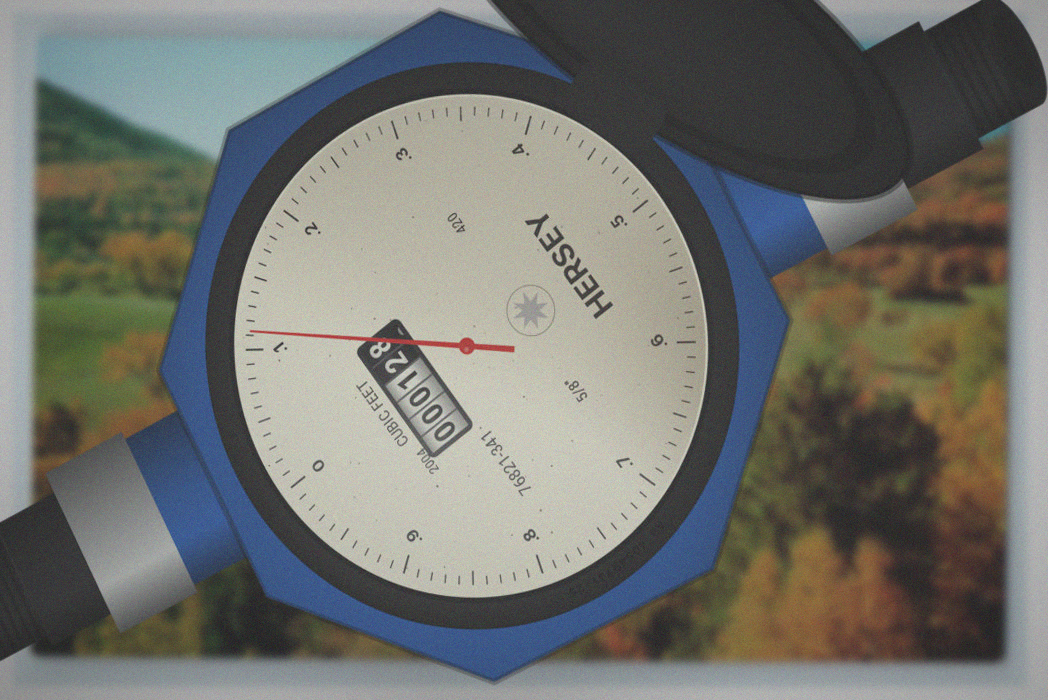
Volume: 128.11 ft³
